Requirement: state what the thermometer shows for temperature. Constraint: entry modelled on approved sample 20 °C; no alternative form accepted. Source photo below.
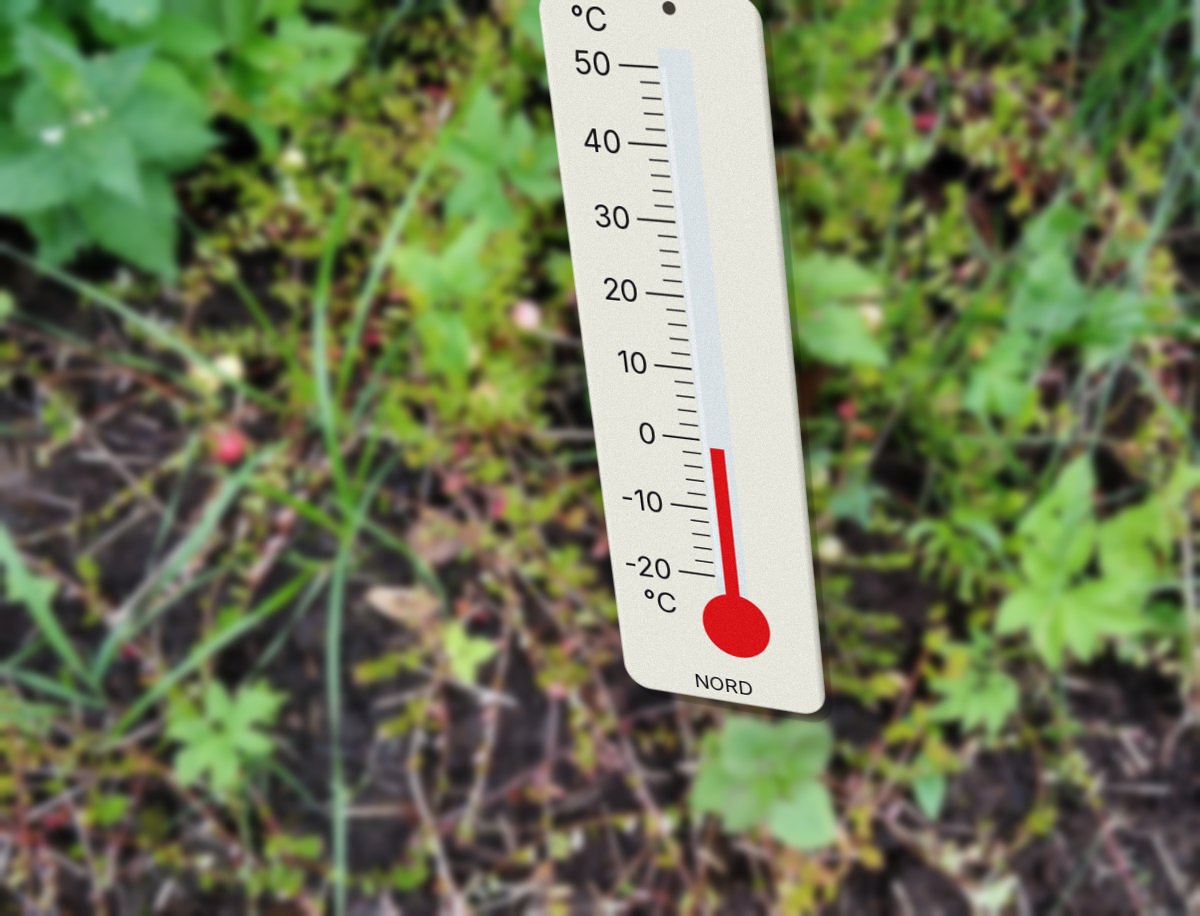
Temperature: -1 °C
